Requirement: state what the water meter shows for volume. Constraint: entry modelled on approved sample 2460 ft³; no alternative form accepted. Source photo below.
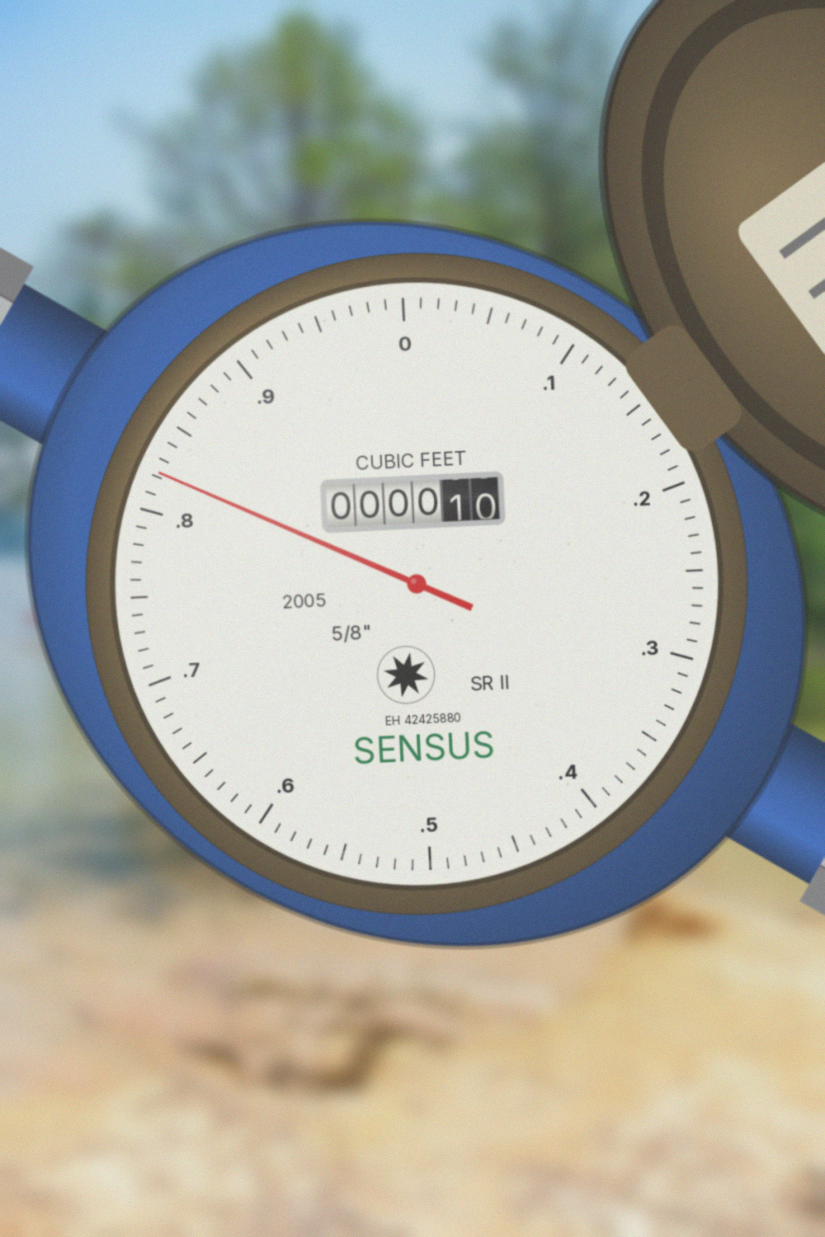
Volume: 9.82 ft³
